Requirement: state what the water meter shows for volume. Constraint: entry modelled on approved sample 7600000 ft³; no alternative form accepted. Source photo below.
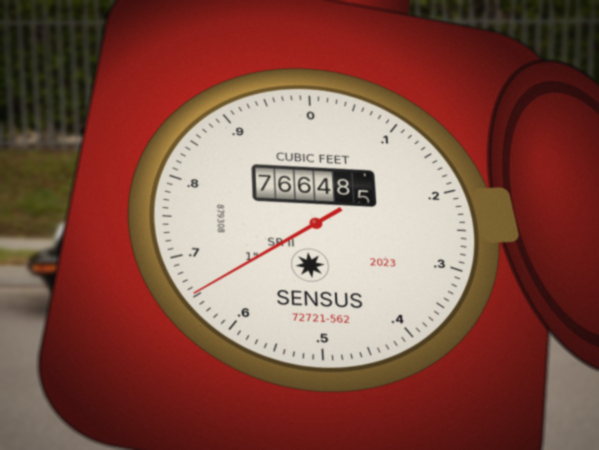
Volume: 766484.65 ft³
